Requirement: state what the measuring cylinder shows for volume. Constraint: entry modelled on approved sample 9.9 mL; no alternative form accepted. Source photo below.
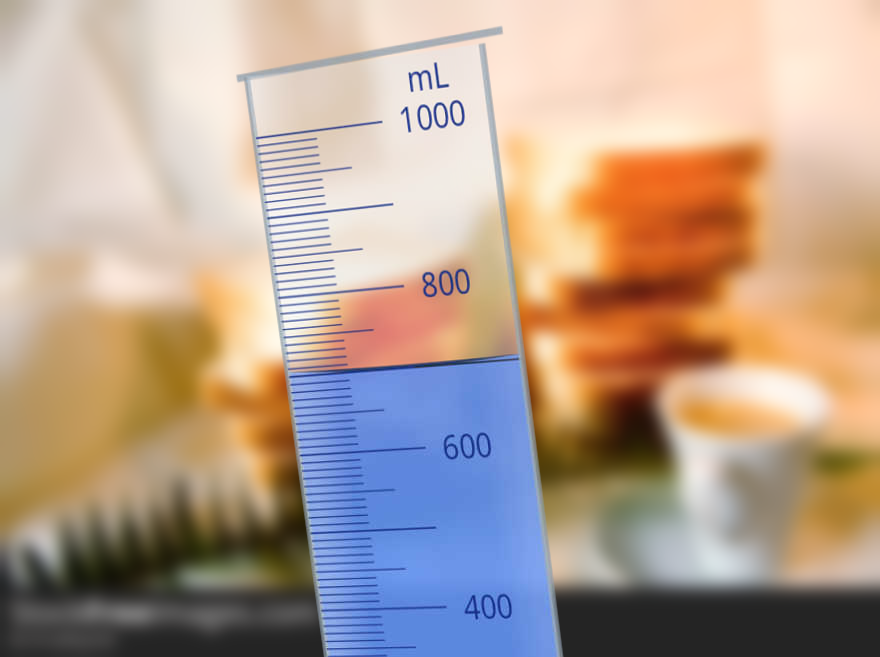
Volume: 700 mL
